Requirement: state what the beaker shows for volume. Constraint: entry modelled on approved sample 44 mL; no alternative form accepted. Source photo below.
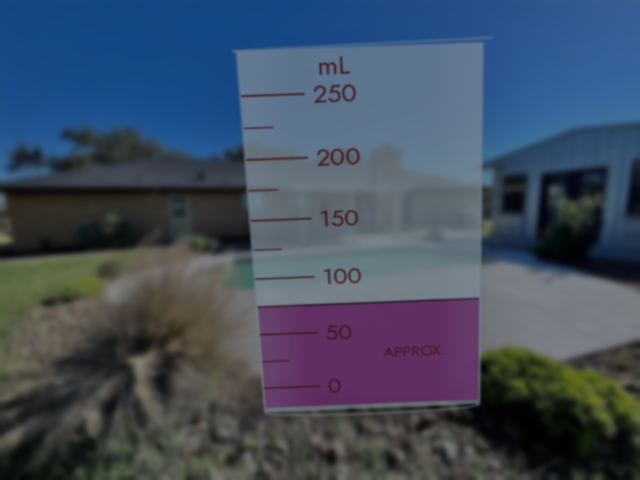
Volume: 75 mL
